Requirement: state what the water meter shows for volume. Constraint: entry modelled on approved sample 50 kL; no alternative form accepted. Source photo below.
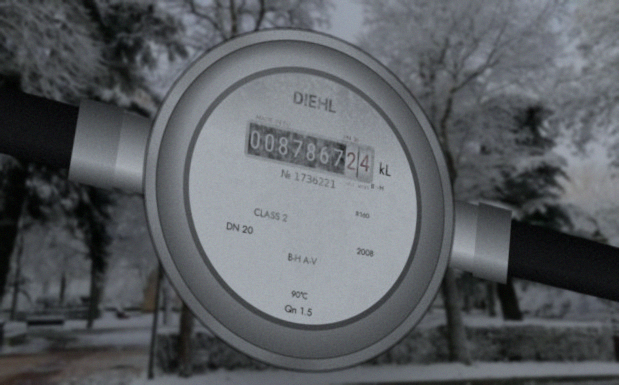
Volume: 87867.24 kL
